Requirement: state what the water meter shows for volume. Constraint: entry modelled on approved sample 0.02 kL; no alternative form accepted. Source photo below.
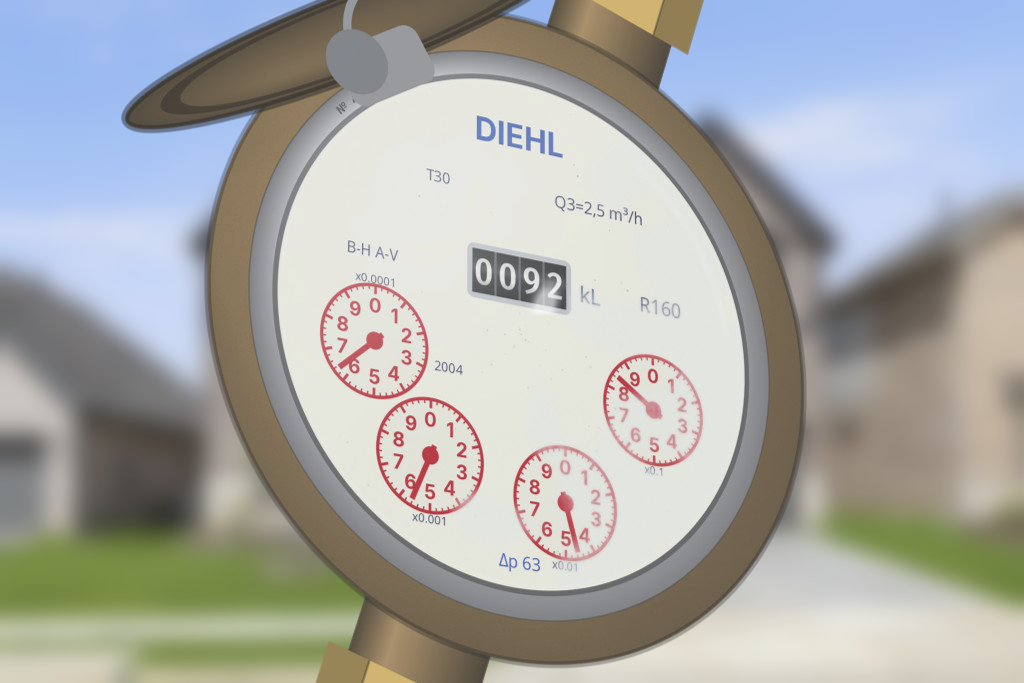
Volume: 92.8456 kL
